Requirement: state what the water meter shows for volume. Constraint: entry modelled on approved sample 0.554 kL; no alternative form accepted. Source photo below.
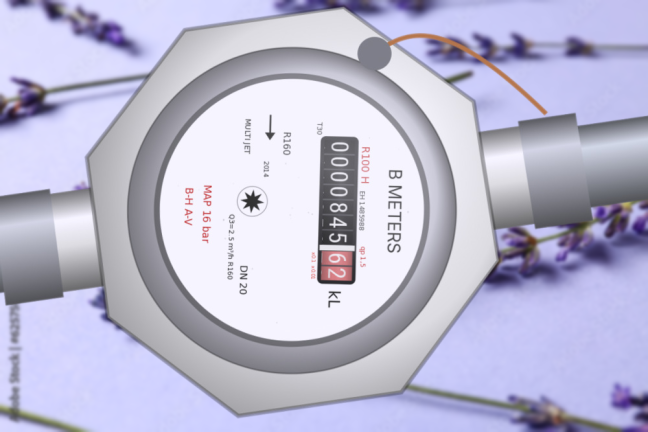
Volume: 845.62 kL
